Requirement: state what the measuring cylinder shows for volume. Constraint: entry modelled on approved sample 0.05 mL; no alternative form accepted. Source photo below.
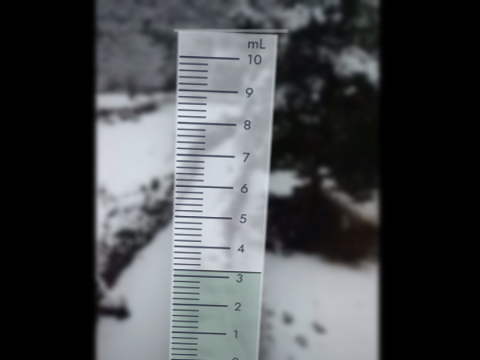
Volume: 3.2 mL
